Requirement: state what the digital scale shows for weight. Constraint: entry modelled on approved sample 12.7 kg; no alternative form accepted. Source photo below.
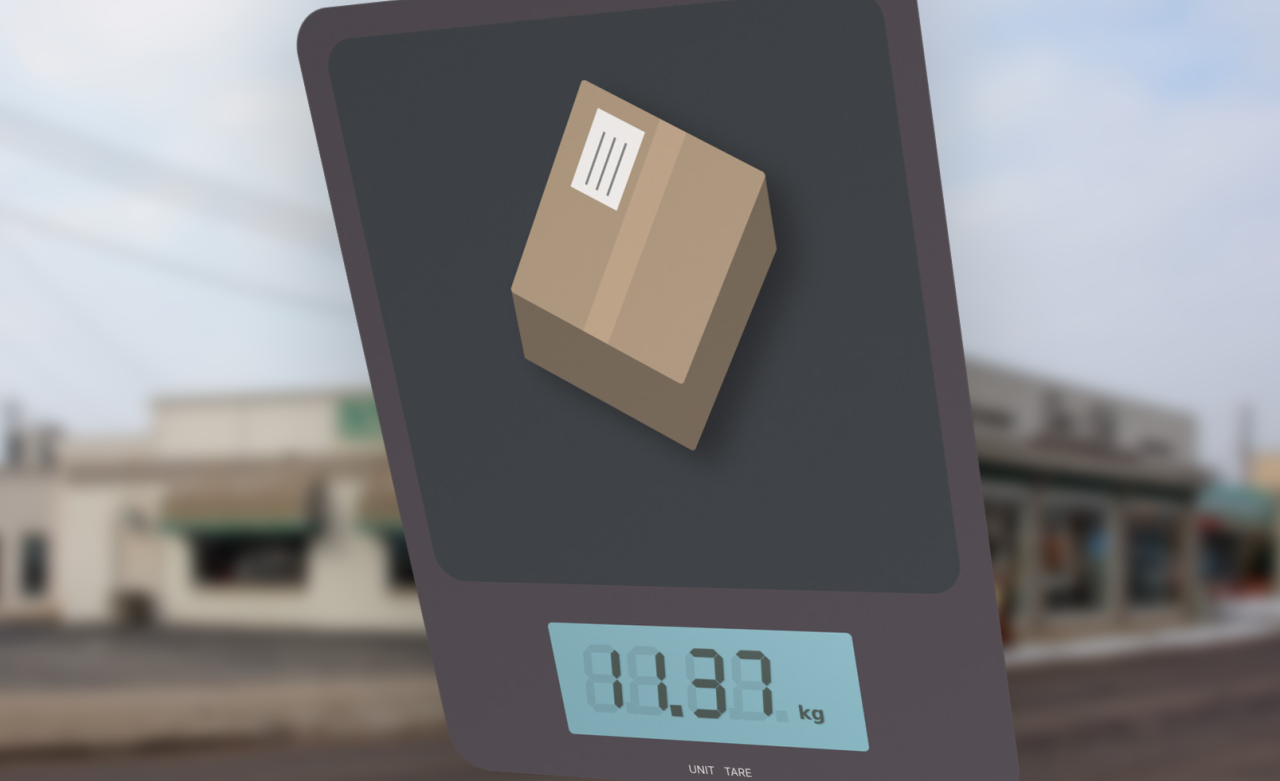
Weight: 11.37 kg
